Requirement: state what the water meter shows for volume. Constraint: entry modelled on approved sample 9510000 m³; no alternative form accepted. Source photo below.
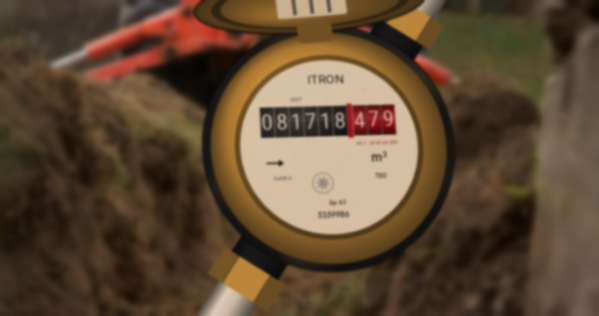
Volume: 81718.479 m³
